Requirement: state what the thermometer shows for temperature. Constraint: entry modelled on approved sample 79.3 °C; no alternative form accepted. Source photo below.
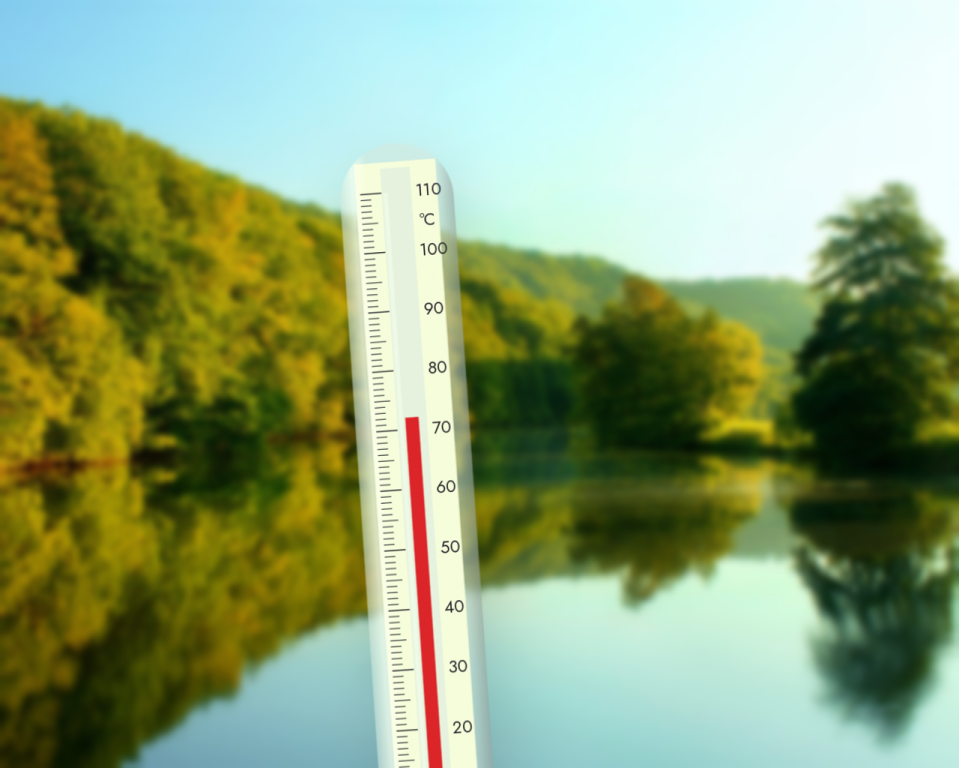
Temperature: 72 °C
